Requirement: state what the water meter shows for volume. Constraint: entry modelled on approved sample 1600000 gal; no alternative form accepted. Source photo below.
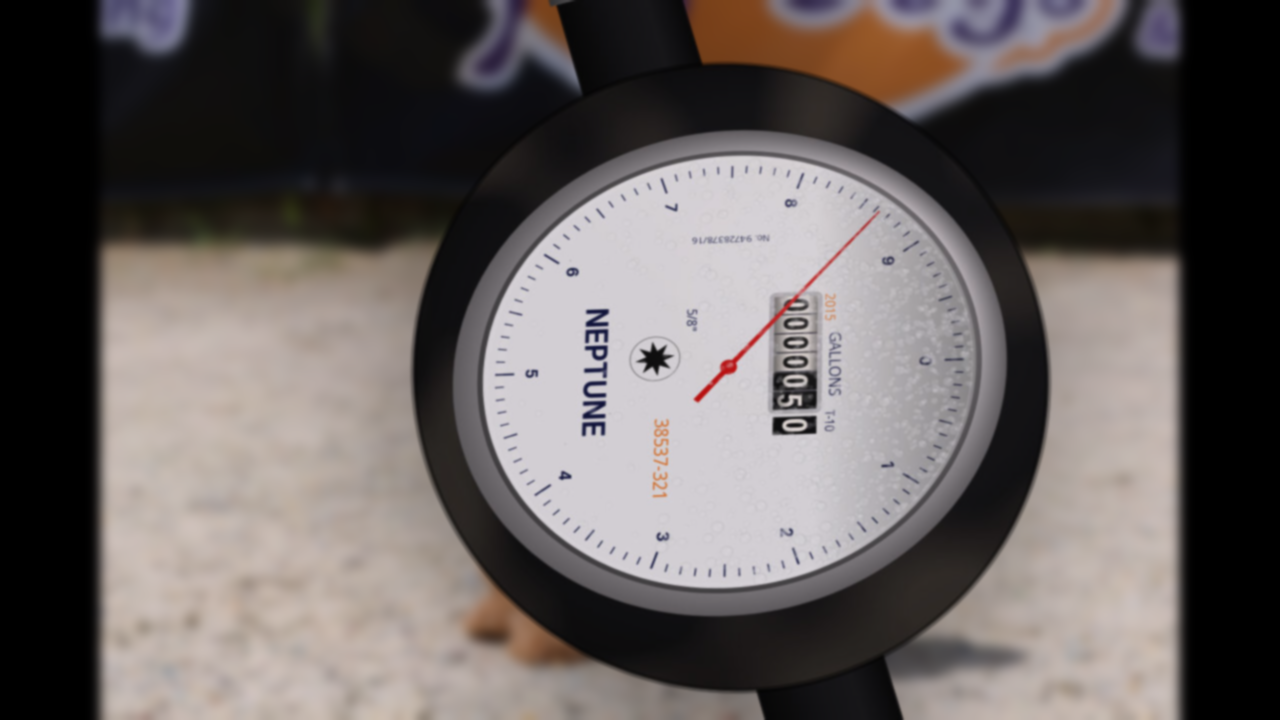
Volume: 48.6 gal
